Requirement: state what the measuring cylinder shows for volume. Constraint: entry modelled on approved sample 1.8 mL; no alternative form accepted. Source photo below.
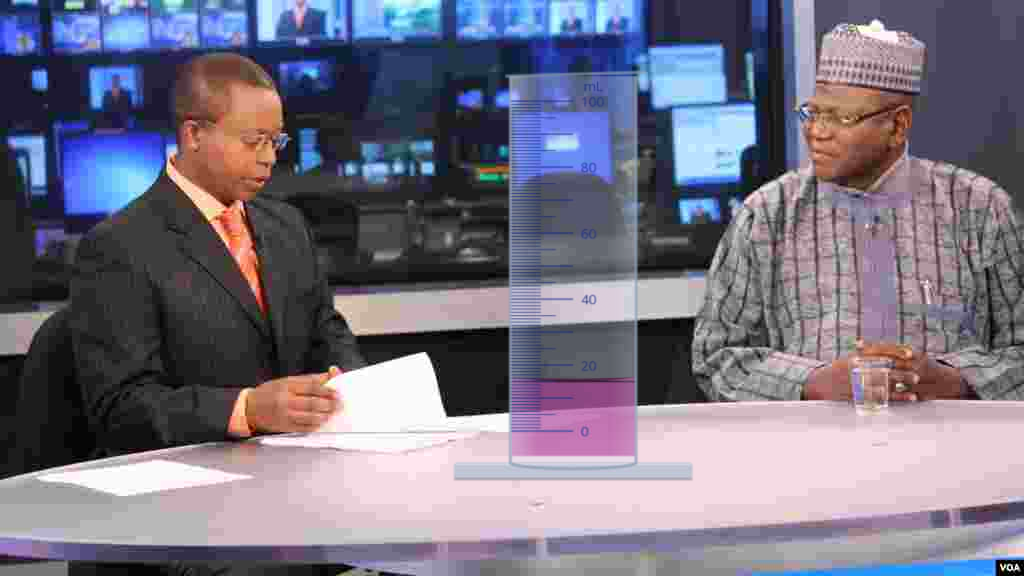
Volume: 15 mL
